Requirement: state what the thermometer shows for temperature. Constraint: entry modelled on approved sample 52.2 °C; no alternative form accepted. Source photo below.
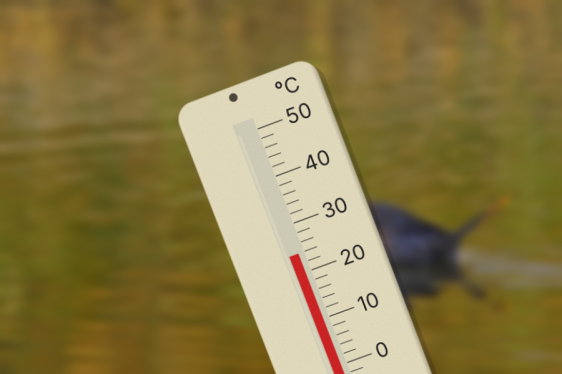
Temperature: 24 °C
